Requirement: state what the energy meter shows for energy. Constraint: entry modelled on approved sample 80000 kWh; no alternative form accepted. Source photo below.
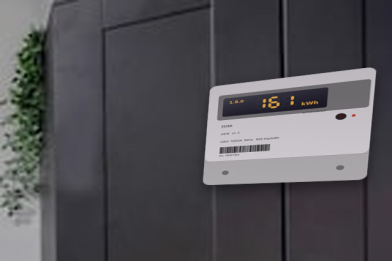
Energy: 161 kWh
